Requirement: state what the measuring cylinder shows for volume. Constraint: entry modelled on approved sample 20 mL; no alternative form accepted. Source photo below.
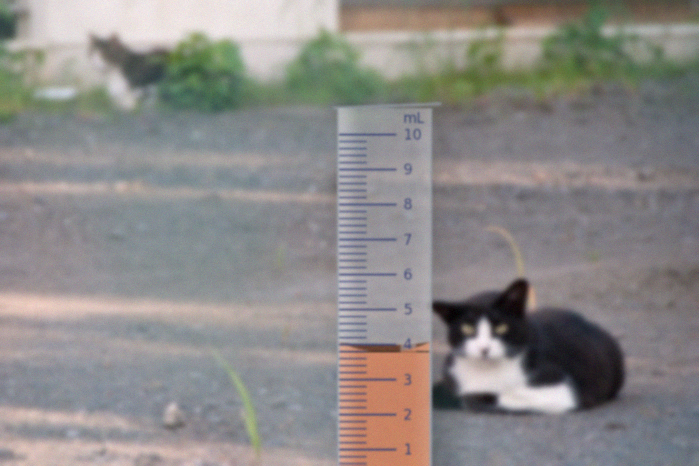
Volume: 3.8 mL
